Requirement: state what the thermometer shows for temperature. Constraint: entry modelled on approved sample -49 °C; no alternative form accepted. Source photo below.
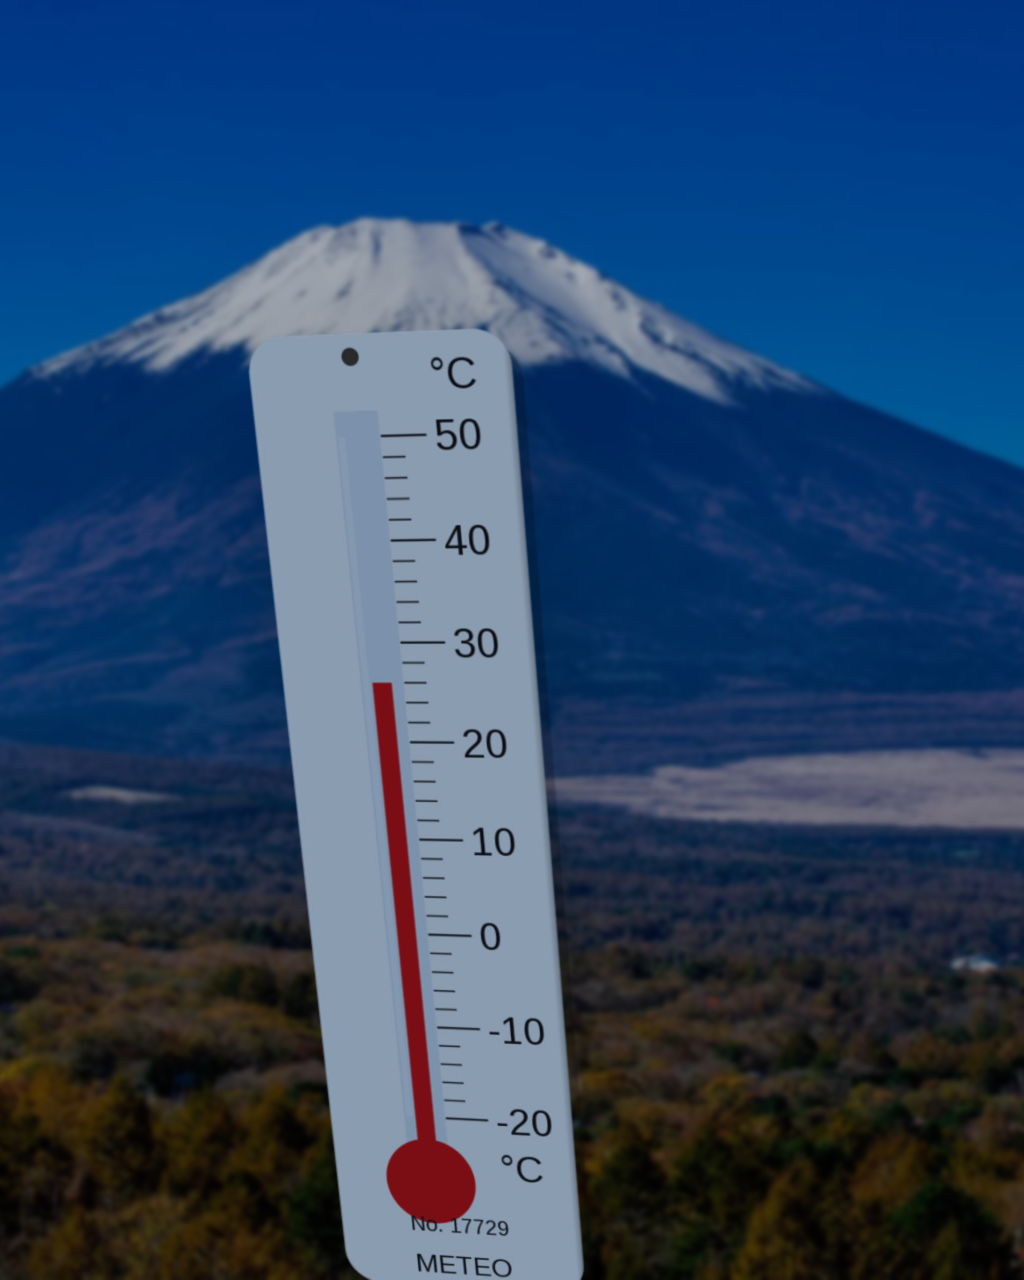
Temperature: 26 °C
